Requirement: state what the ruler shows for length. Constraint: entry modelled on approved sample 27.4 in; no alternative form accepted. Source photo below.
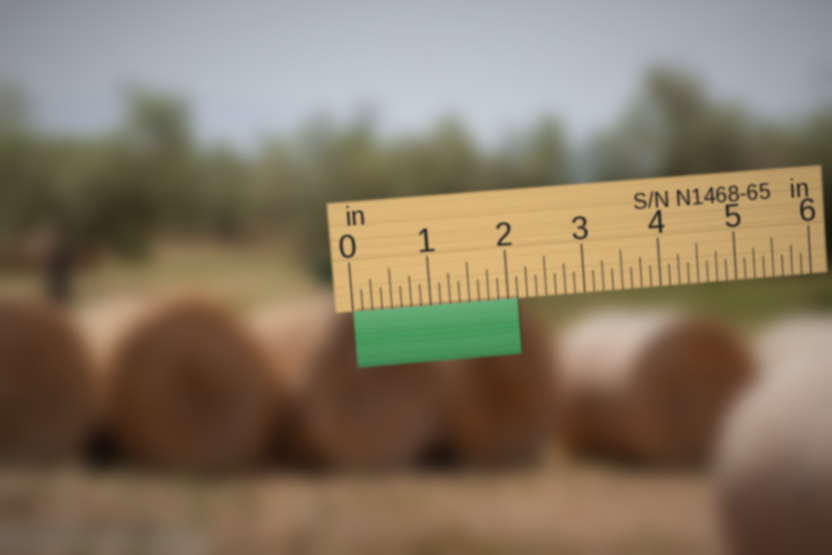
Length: 2.125 in
